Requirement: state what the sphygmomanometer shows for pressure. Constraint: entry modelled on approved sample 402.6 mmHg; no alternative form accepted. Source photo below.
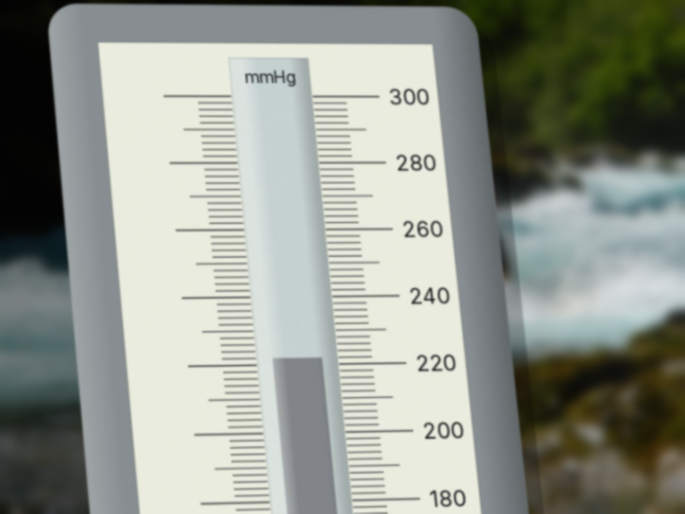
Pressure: 222 mmHg
